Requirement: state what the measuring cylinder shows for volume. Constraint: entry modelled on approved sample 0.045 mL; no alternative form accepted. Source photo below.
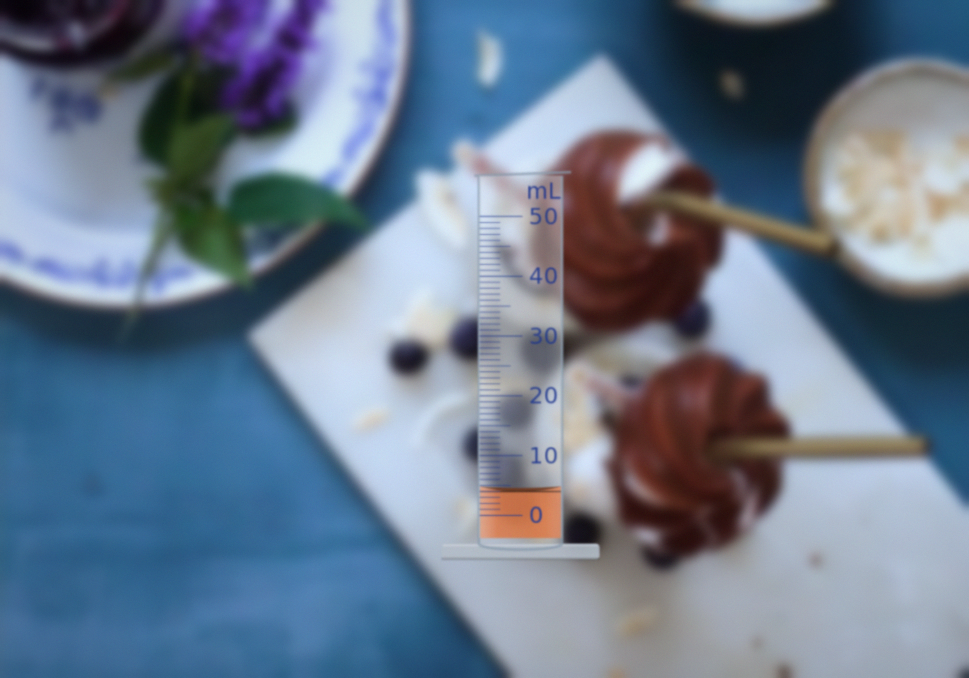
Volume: 4 mL
